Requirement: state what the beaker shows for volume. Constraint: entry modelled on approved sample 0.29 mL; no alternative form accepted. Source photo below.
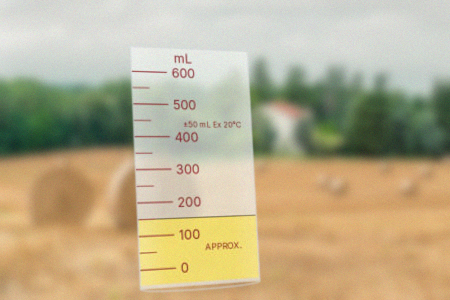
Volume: 150 mL
